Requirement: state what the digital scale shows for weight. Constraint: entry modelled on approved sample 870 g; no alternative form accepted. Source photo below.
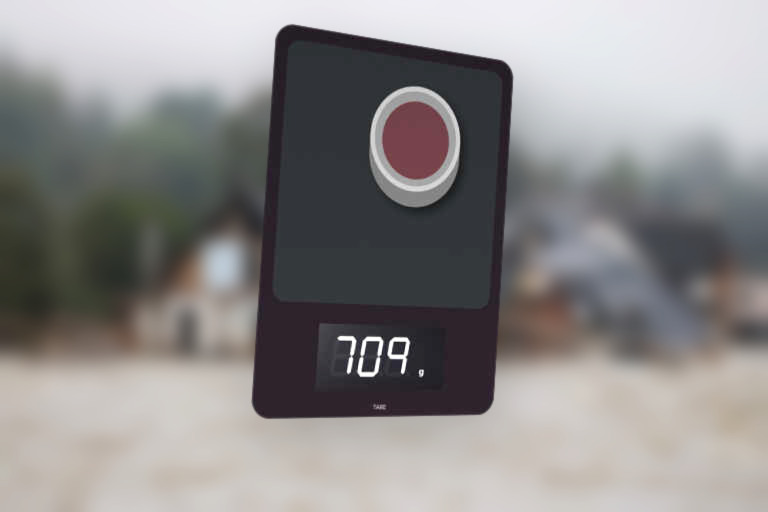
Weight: 709 g
